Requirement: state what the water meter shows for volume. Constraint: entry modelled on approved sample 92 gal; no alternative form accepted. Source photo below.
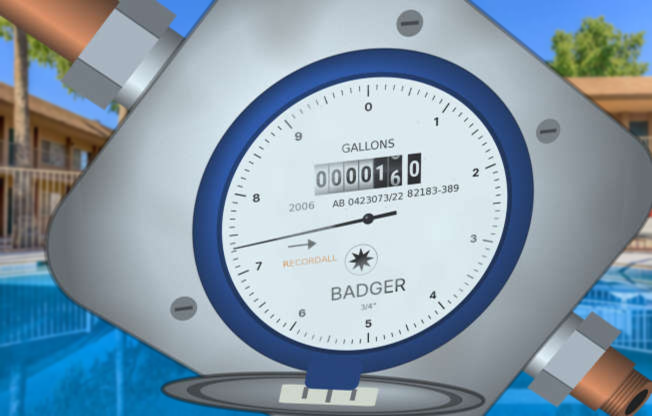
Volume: 157.3 gal
